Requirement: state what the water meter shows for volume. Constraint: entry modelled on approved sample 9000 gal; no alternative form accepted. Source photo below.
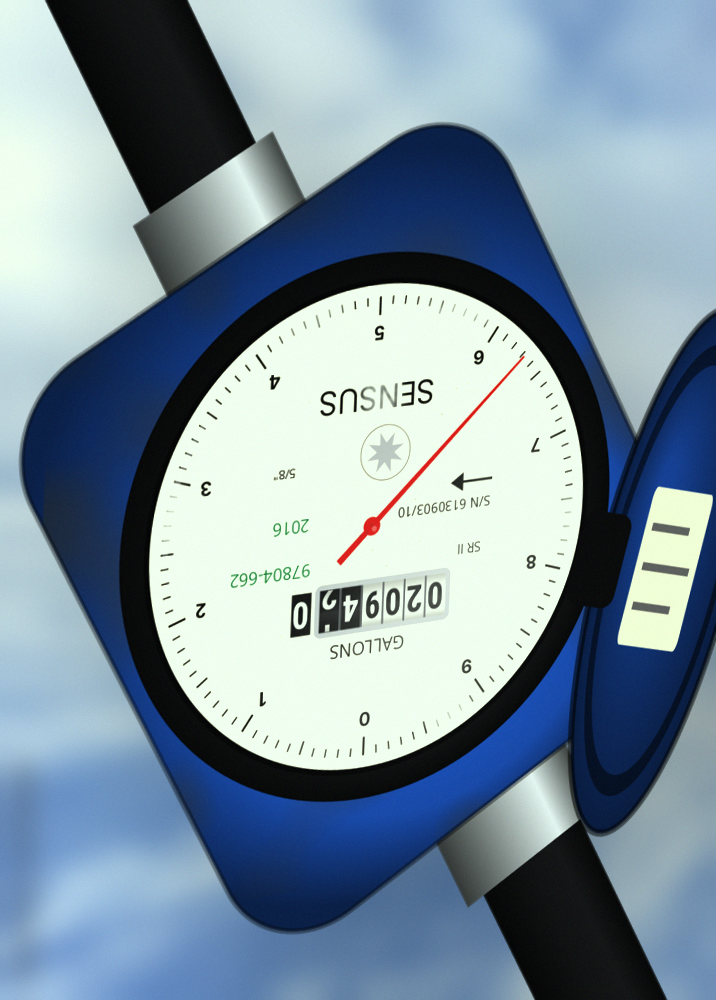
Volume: 209416.3 gal
